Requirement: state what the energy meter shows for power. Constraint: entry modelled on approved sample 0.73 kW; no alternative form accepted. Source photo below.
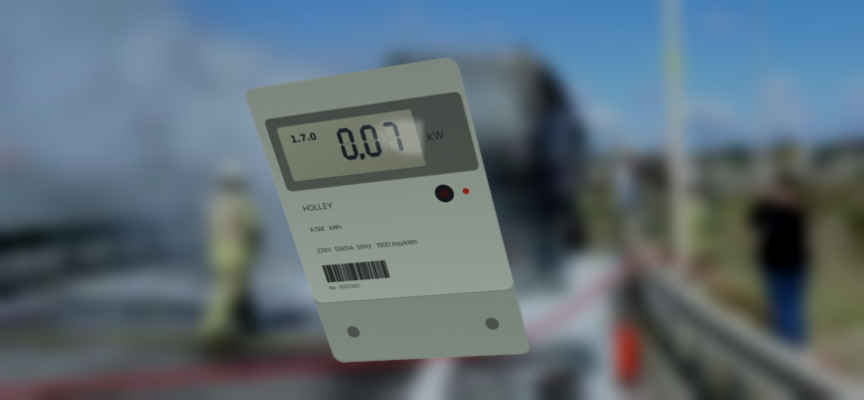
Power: 0.07 kW
